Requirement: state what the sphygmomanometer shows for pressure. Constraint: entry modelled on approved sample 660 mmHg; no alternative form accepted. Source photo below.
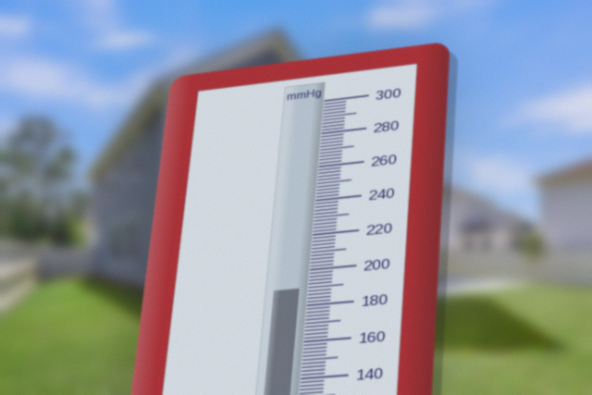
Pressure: 190 mmHg
